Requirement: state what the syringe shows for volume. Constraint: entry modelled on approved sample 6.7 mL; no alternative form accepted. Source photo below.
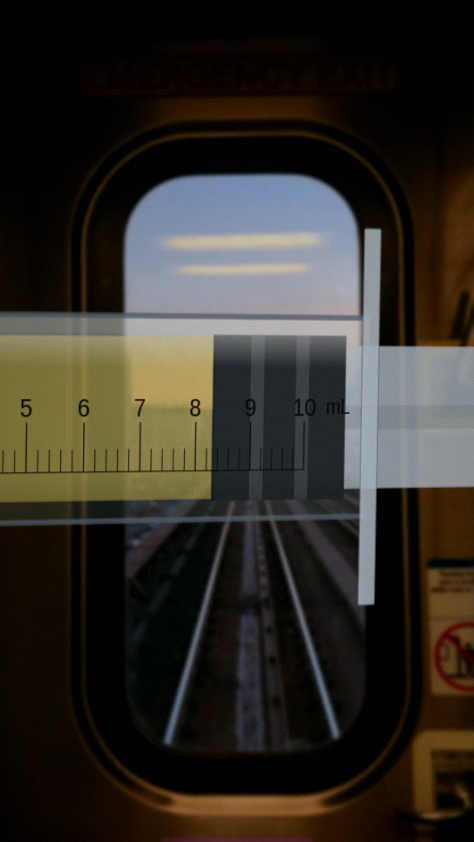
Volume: 8.3 mL
